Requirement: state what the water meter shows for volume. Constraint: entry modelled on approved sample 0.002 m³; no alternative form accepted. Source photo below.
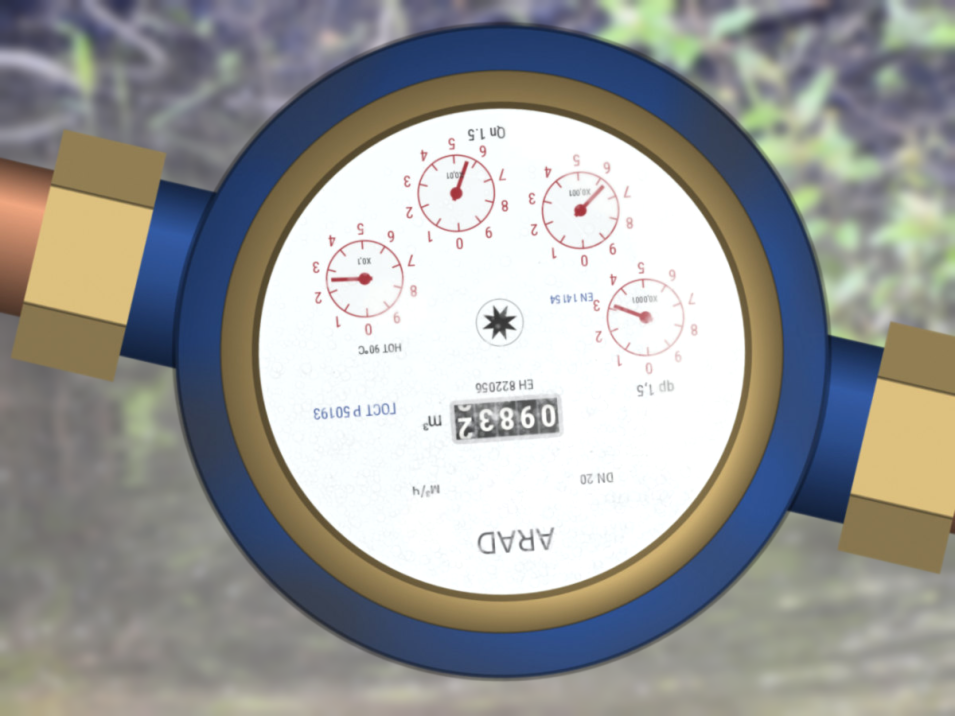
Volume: 9832.2563 m³
